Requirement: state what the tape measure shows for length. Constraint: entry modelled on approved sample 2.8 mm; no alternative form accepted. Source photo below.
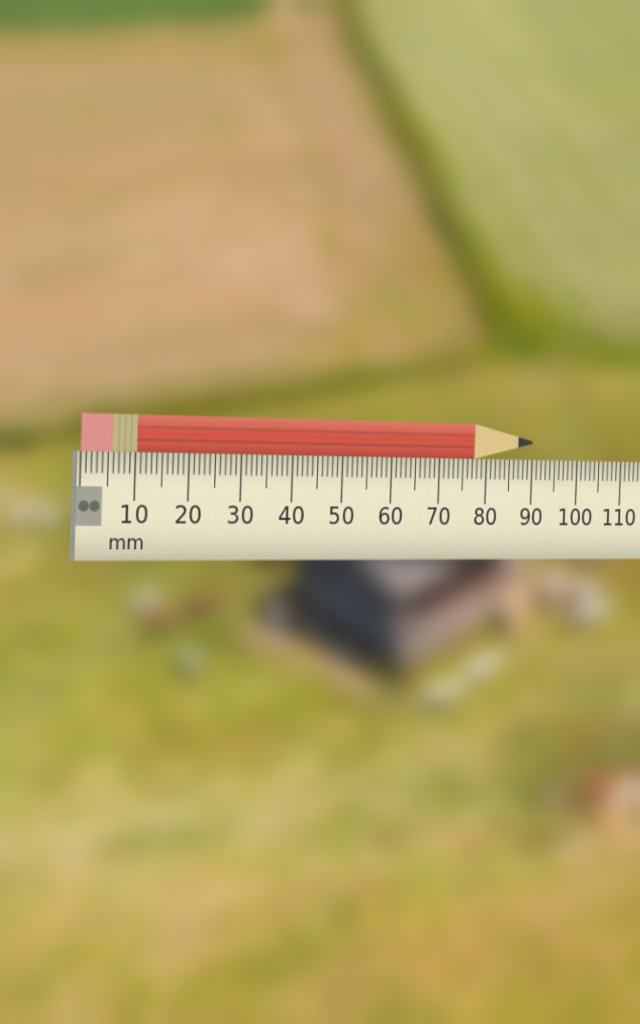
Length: 90 mm
